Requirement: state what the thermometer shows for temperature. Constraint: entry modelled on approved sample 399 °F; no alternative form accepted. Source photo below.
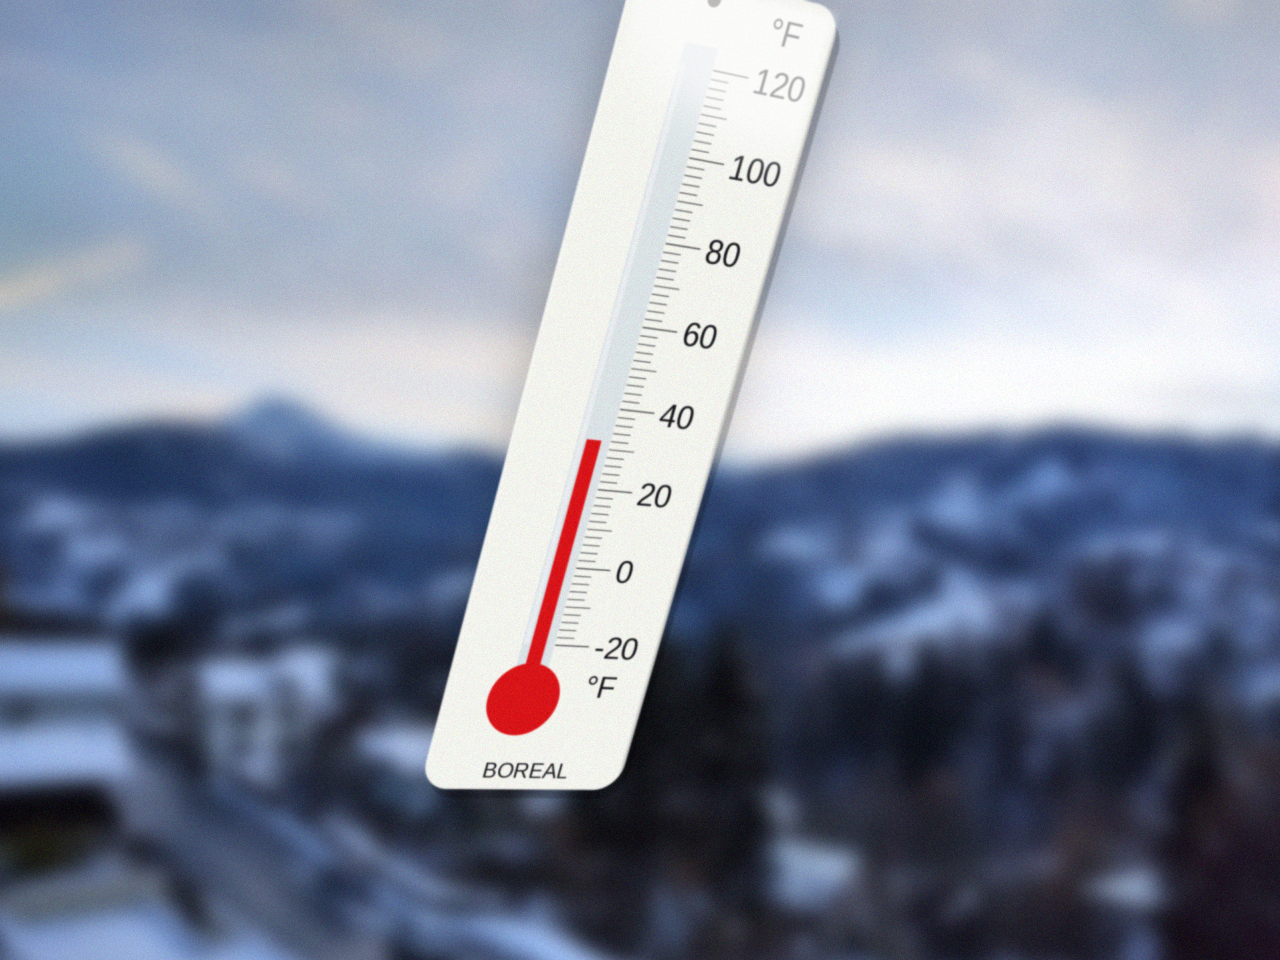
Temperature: 32 °F
